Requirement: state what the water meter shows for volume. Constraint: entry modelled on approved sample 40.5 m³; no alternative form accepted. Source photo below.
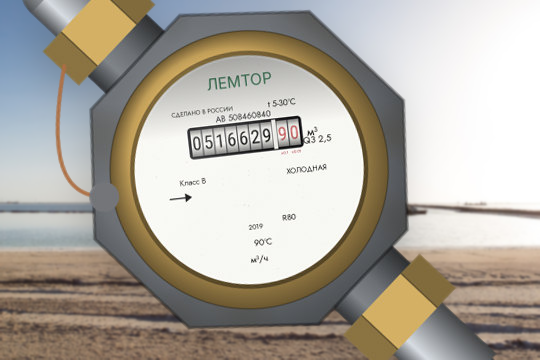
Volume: 516629.90 m³
